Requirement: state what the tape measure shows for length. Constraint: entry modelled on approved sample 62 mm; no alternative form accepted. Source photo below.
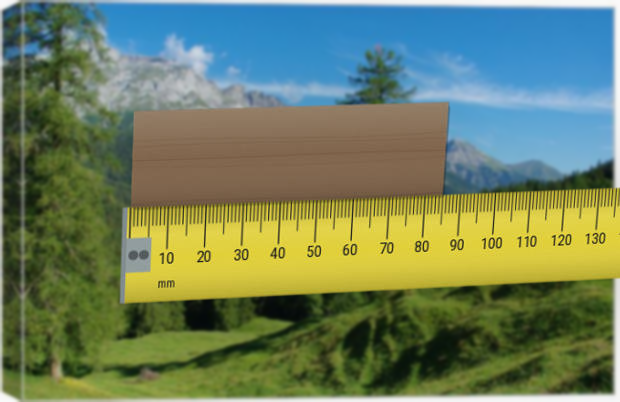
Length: 85 mm
